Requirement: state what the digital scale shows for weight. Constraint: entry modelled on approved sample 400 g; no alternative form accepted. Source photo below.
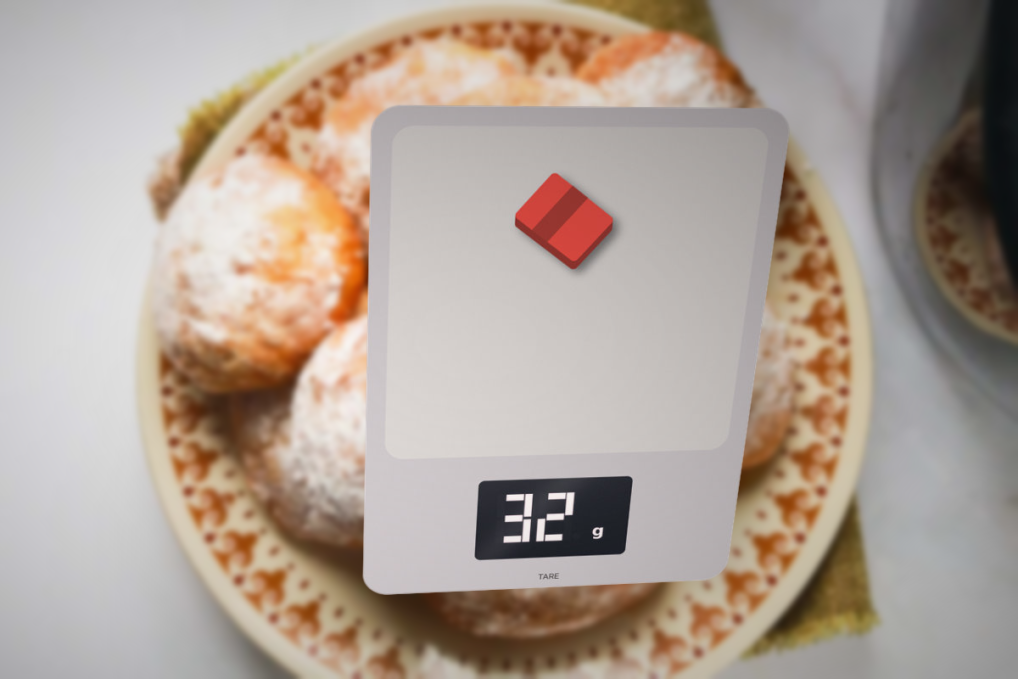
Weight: 32 g
